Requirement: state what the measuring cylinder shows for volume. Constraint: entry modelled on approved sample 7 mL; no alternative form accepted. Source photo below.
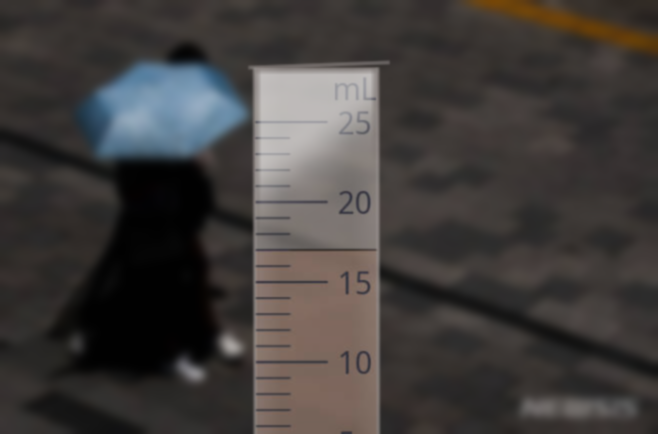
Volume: 17 mL
